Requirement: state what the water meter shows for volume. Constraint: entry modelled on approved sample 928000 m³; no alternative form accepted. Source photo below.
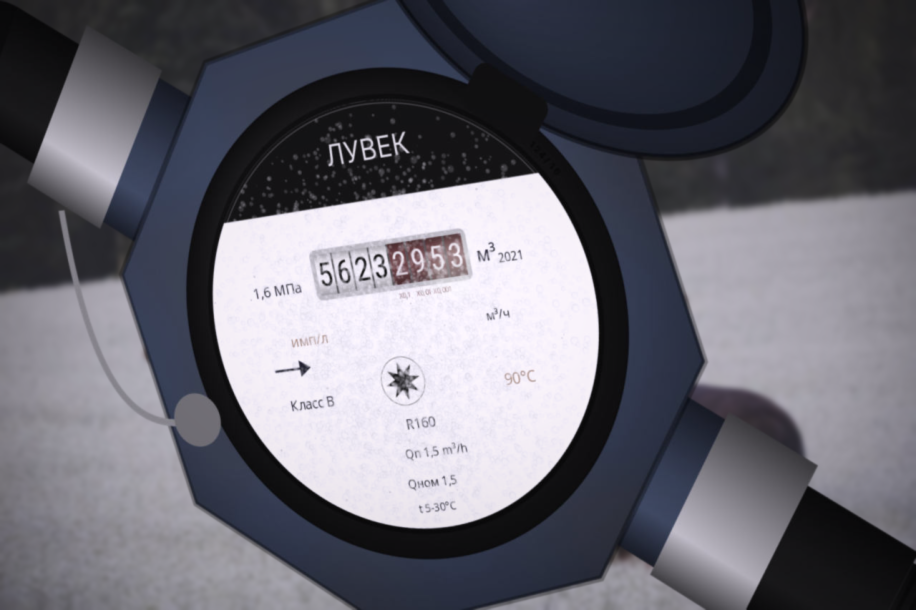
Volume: 5623.2953 m³
